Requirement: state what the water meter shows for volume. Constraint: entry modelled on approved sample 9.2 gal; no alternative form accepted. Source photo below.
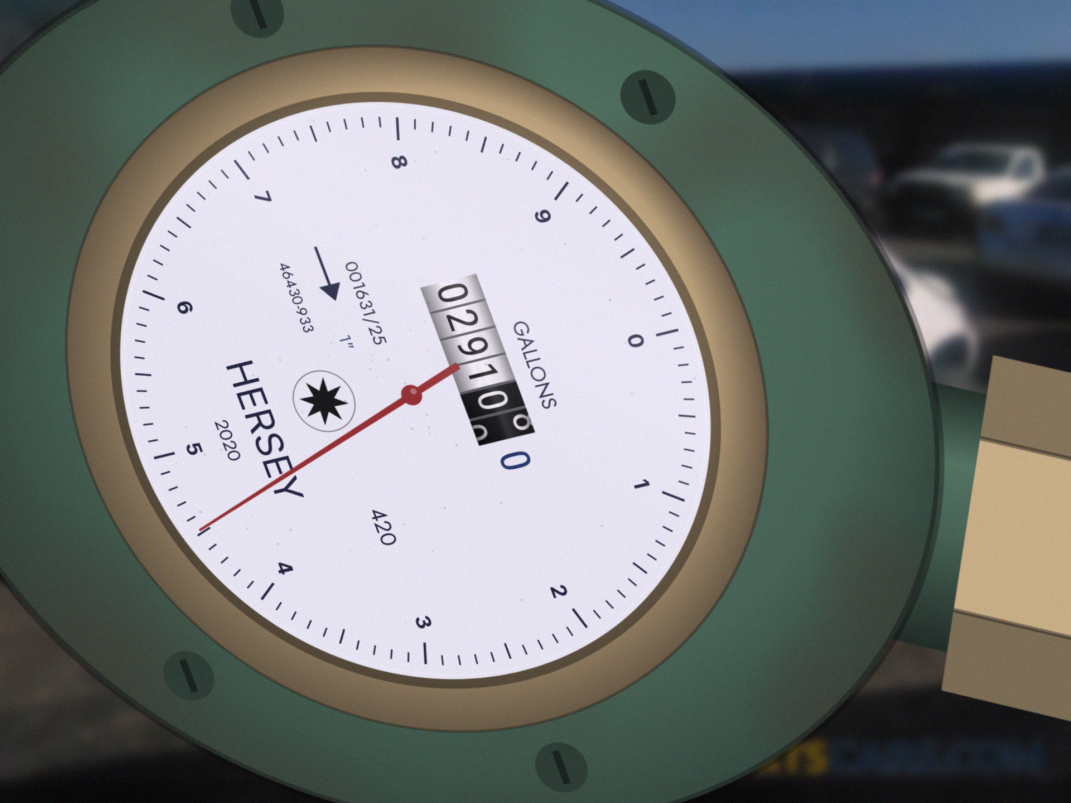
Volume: 291084.5 gal
